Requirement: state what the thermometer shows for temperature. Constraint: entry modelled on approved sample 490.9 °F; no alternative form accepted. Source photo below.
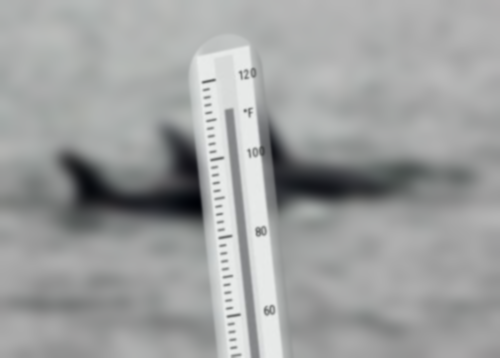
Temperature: 112 °F
